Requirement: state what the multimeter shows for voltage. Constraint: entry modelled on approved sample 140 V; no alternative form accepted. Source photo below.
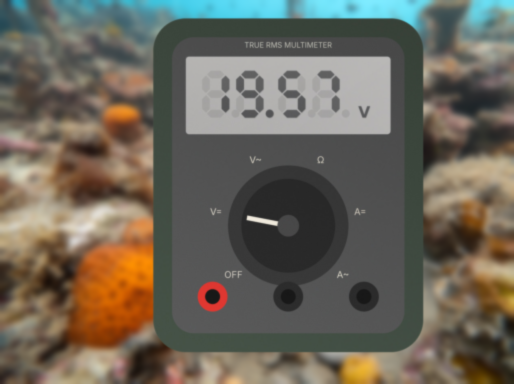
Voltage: 19.57 V
